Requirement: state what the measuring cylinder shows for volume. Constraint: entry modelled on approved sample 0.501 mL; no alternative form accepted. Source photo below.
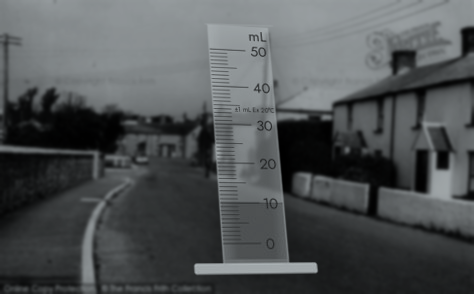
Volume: 10 mL
